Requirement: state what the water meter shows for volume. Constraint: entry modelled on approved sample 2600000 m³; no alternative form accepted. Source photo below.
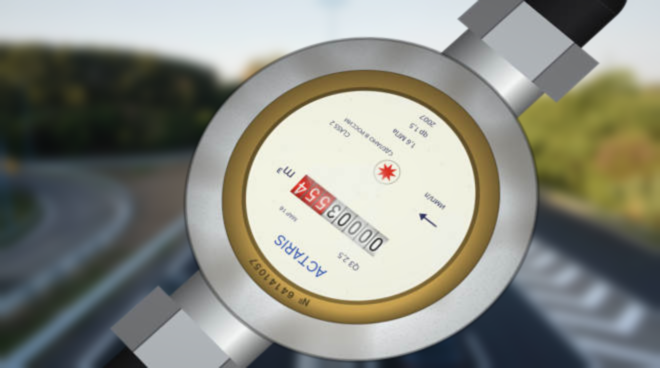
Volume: 3.554 m³
